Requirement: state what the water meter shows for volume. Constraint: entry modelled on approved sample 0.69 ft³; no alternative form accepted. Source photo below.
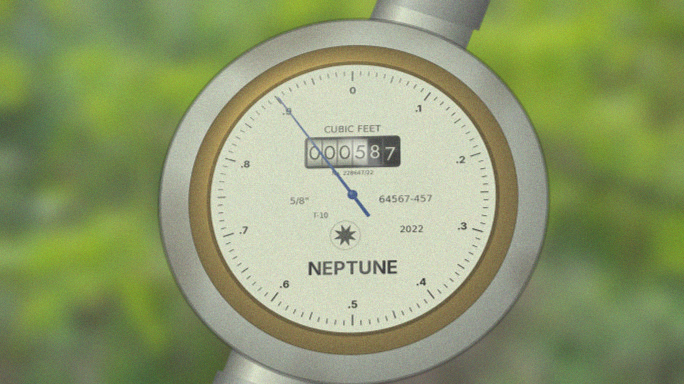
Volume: 586.90 ft³
